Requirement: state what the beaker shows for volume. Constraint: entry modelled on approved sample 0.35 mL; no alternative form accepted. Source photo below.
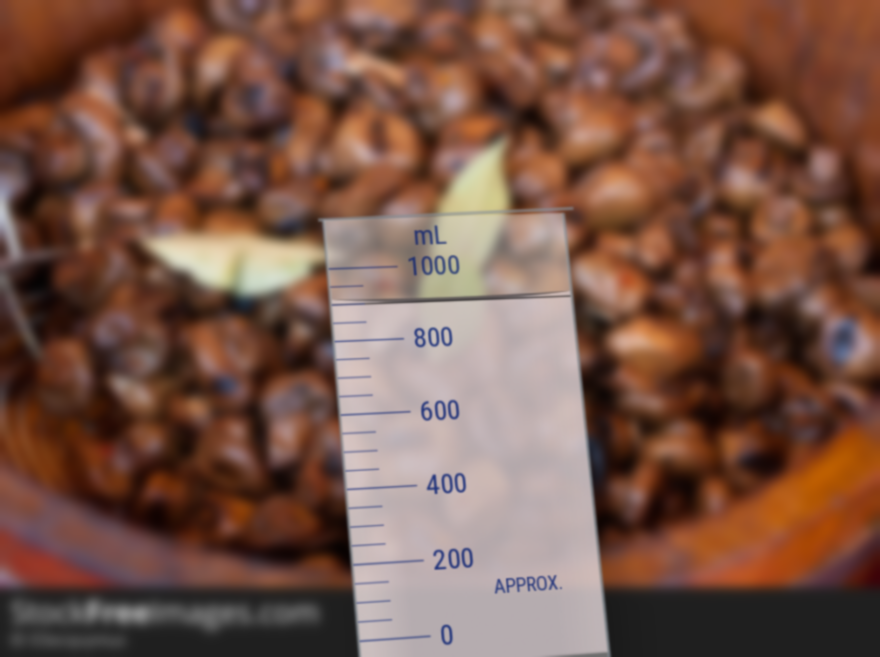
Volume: 900 mL
